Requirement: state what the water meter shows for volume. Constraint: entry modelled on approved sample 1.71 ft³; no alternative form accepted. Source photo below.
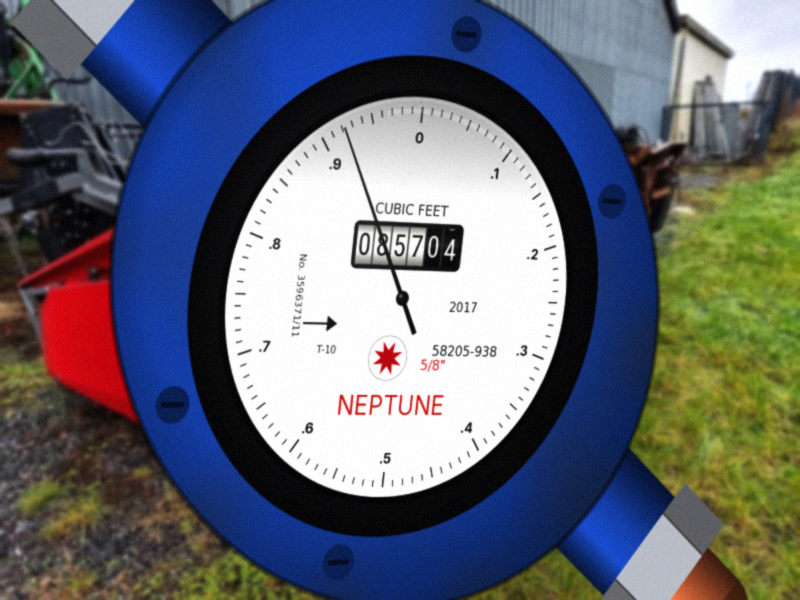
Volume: 85703.92 ft³
